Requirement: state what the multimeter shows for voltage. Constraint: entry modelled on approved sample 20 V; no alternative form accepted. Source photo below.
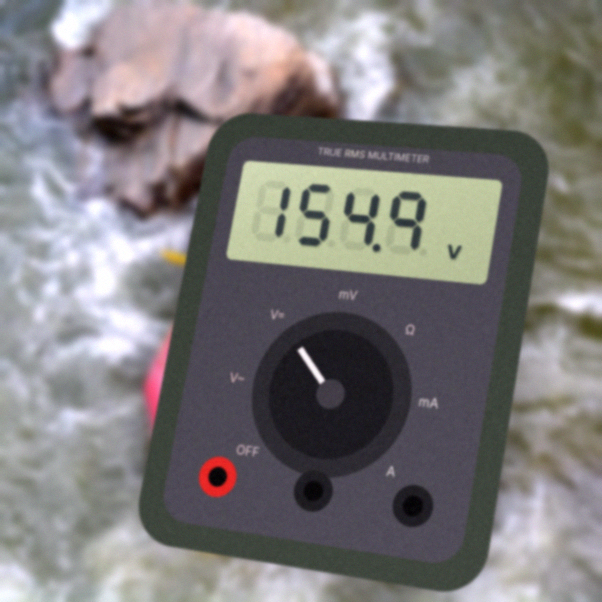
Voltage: 154.9 V
